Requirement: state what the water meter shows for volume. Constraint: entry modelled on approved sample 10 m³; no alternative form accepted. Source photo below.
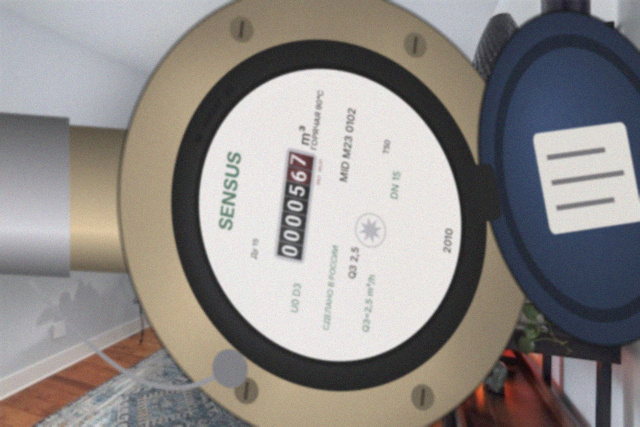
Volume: 5.67 m³
